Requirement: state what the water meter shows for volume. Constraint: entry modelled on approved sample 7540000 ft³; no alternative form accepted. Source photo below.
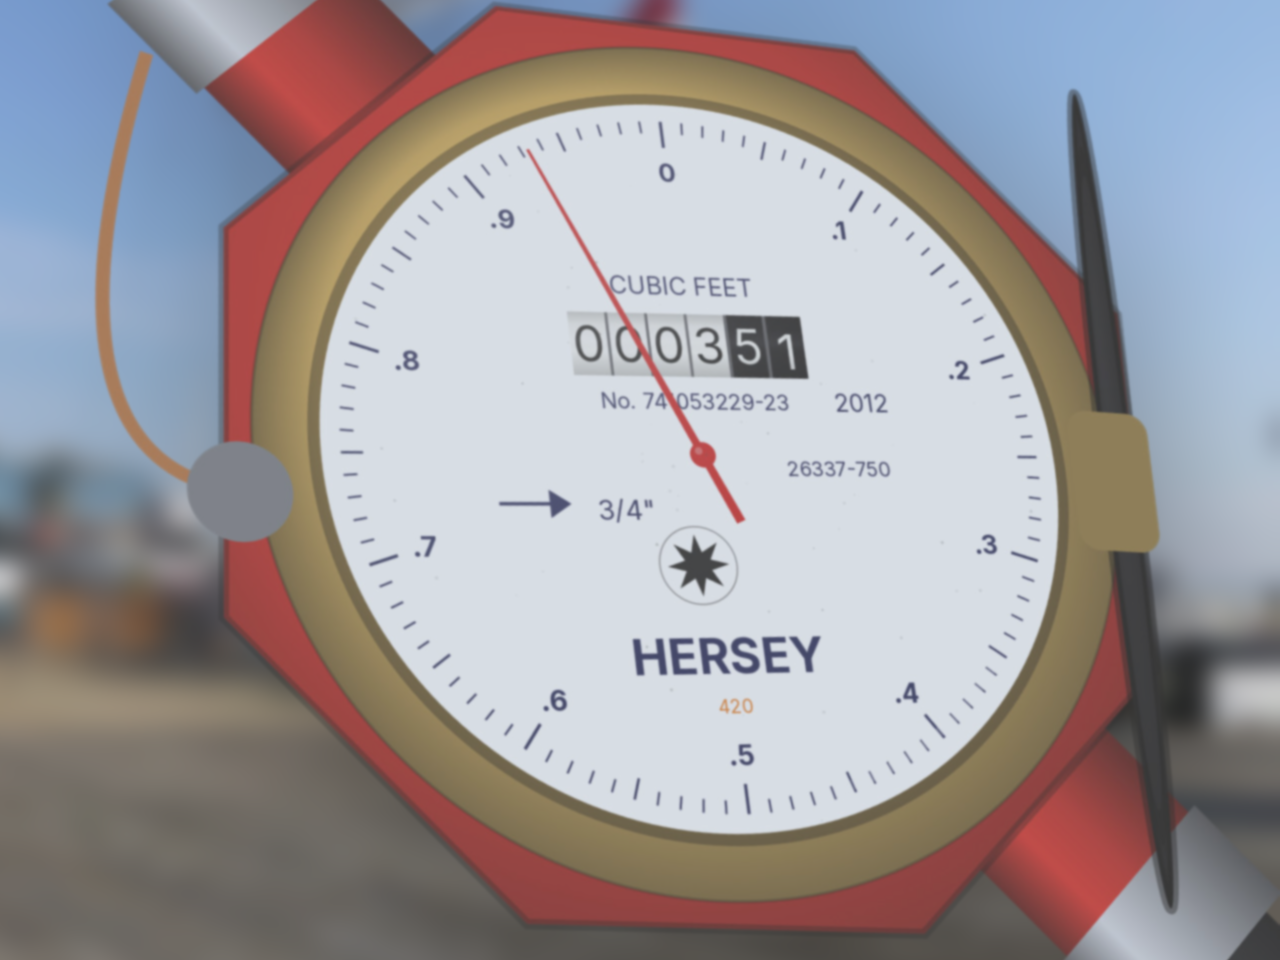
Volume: 350.93 ft³
